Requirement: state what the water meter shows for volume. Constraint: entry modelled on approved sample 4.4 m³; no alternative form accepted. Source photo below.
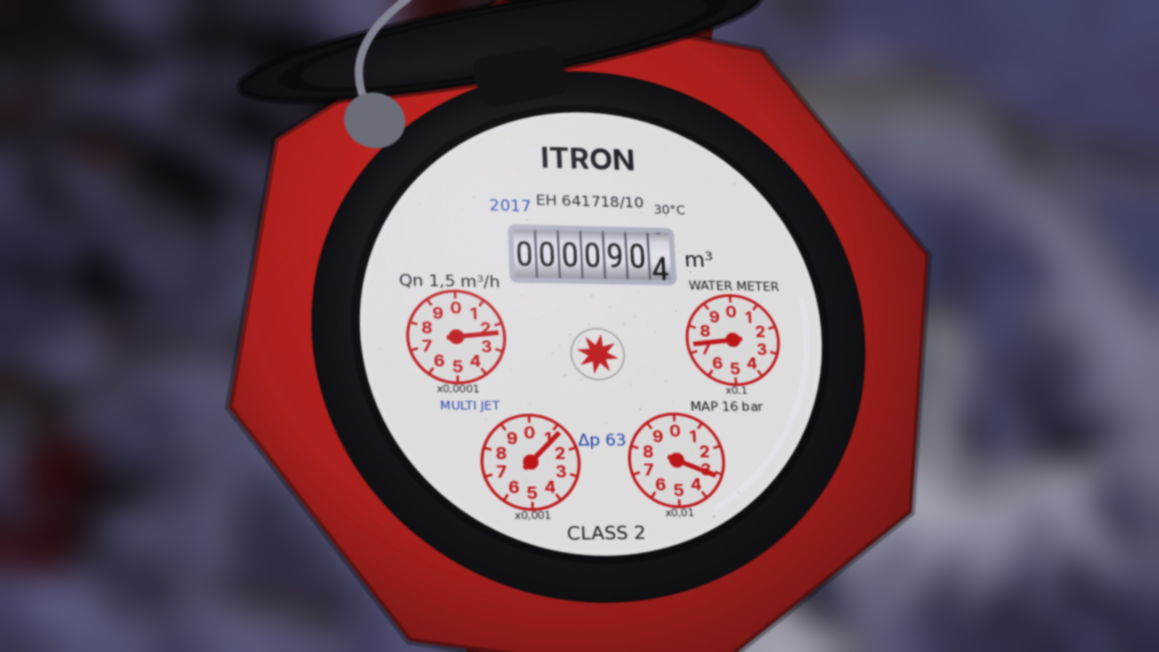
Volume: 903.7312 m³
